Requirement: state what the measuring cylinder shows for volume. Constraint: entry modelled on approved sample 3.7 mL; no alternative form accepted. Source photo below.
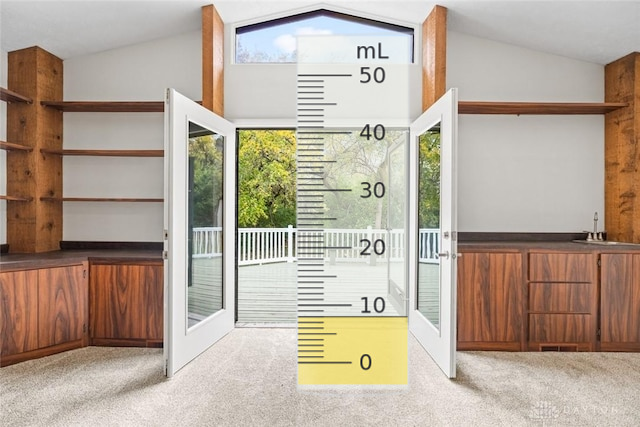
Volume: 8 mL
